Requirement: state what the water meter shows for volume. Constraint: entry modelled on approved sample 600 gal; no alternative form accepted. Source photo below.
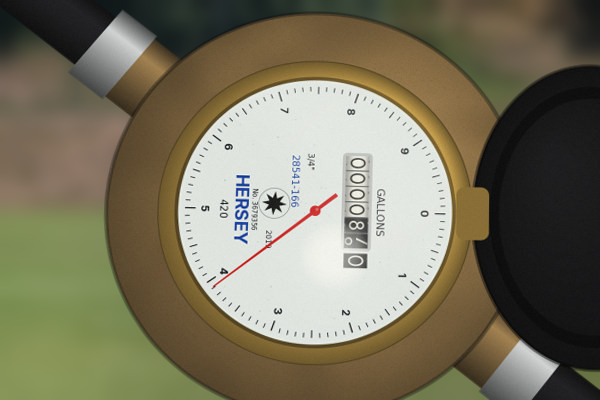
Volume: 873.9 gal
